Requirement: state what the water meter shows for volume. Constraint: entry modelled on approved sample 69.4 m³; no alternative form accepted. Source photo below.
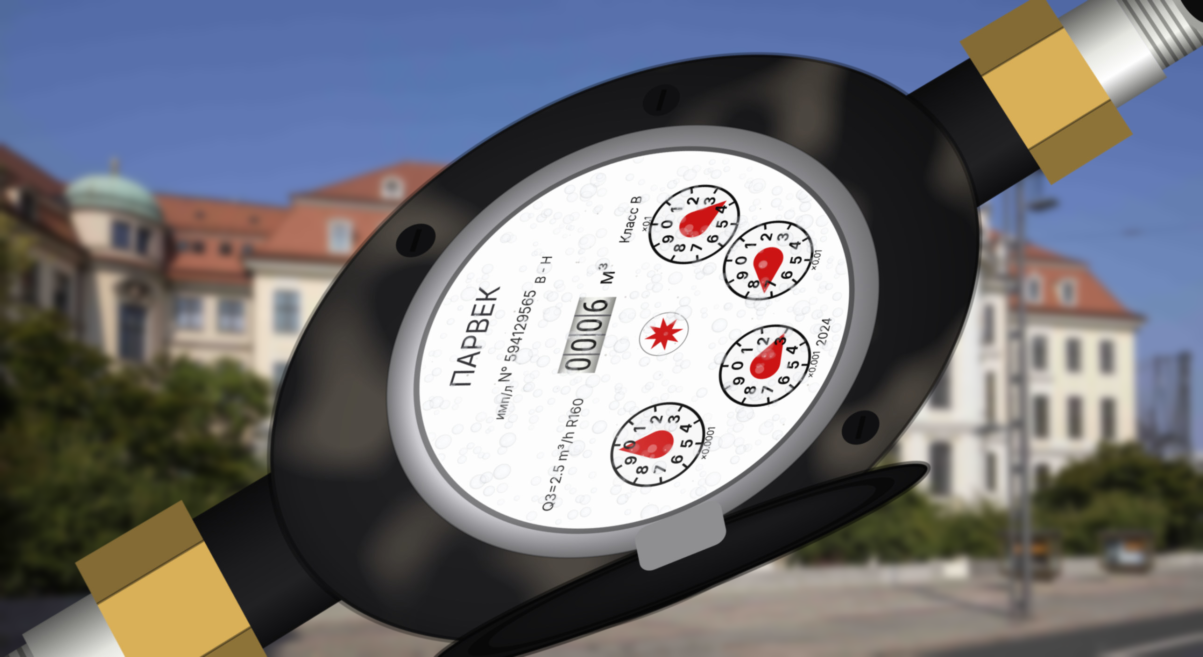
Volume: 6.3729 m³
